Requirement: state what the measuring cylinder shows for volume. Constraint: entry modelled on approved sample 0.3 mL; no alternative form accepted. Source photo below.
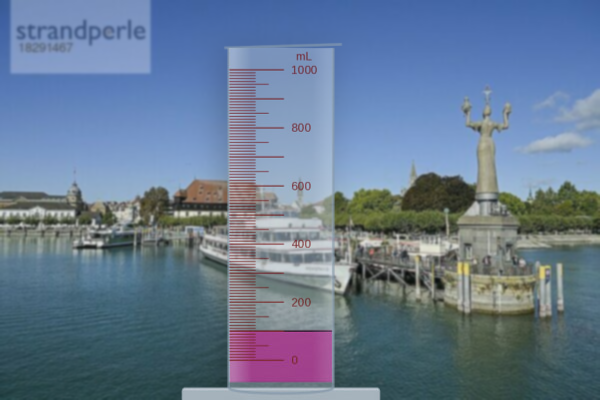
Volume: 100 mL
